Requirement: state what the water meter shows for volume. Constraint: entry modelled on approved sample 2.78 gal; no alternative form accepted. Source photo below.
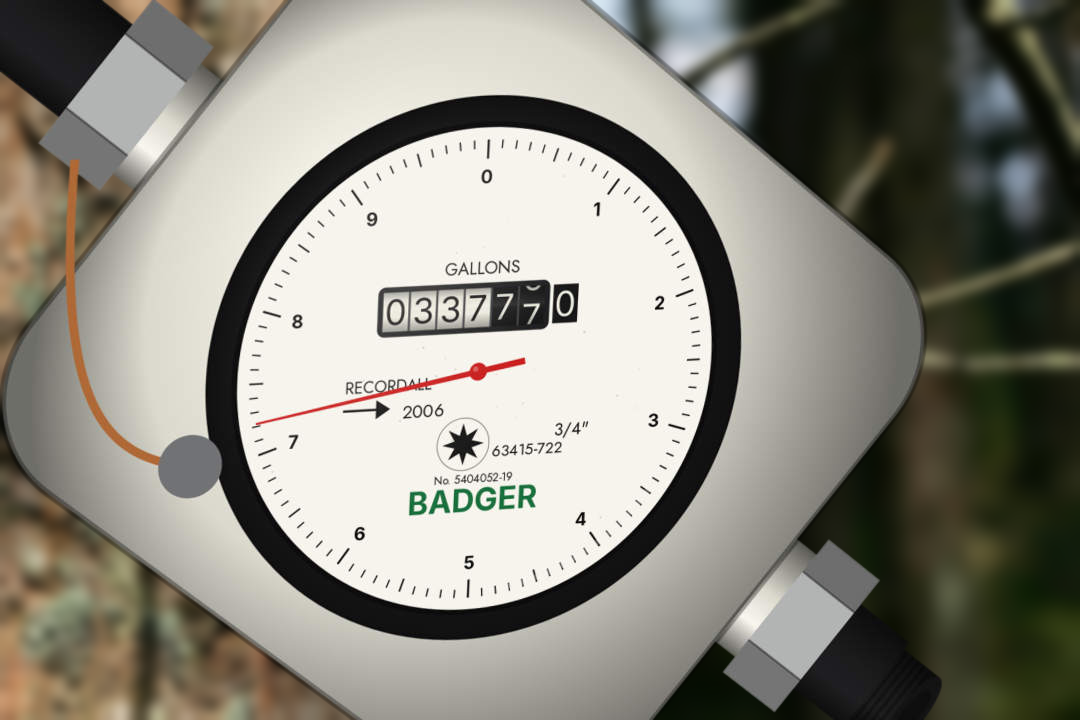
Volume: 337767.2 gal
